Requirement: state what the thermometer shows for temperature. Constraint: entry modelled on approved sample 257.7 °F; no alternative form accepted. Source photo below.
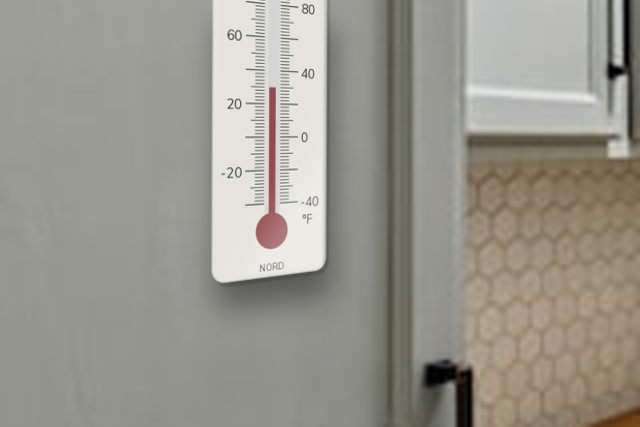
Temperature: 30 °F
